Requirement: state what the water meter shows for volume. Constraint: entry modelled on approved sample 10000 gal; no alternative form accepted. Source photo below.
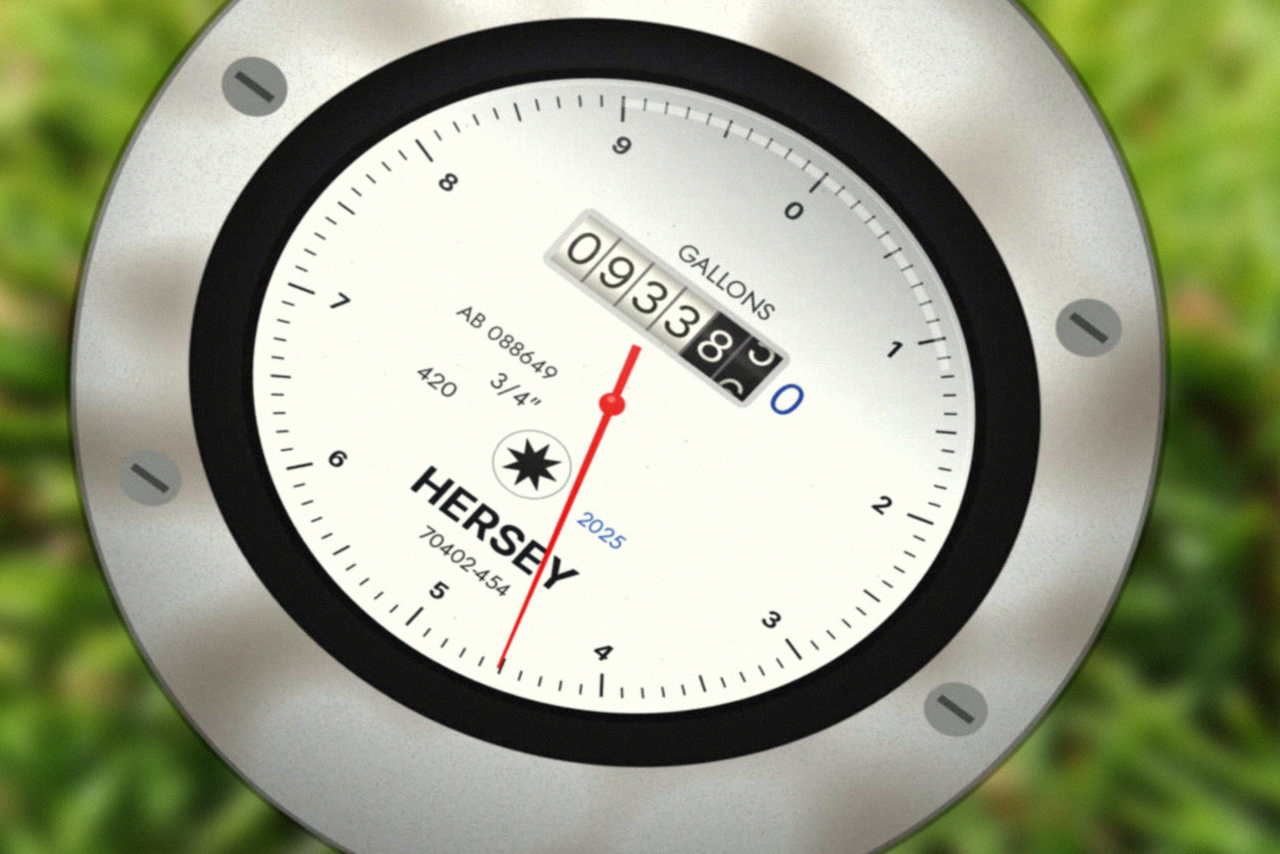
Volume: 933854.5 gal
